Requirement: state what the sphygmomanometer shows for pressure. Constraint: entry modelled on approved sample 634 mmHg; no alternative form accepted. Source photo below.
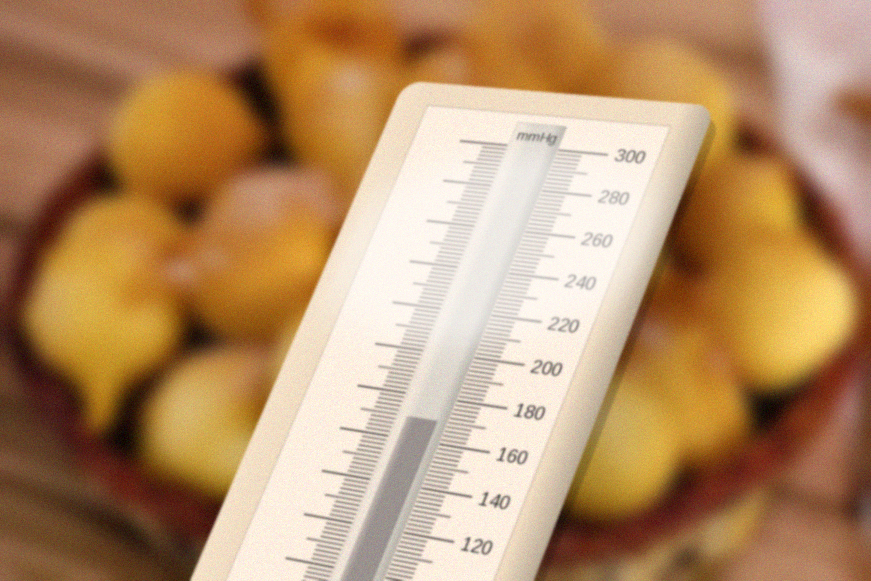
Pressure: 170 mmHg
